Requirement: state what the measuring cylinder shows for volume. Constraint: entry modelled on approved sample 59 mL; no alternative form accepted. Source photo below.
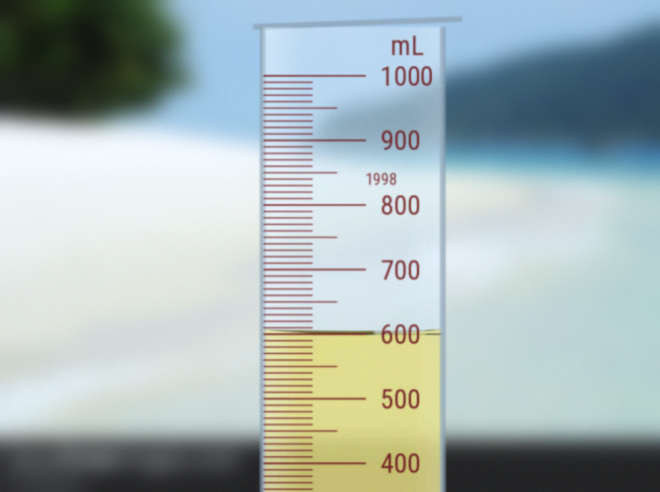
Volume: 600 mL
